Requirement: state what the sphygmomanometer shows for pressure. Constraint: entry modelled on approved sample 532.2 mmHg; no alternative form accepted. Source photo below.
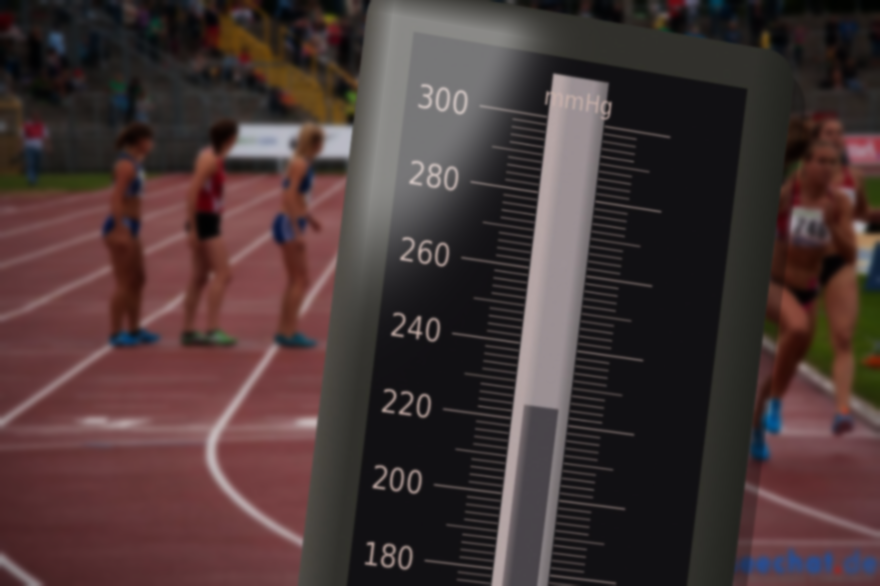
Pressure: 224 mmHg
